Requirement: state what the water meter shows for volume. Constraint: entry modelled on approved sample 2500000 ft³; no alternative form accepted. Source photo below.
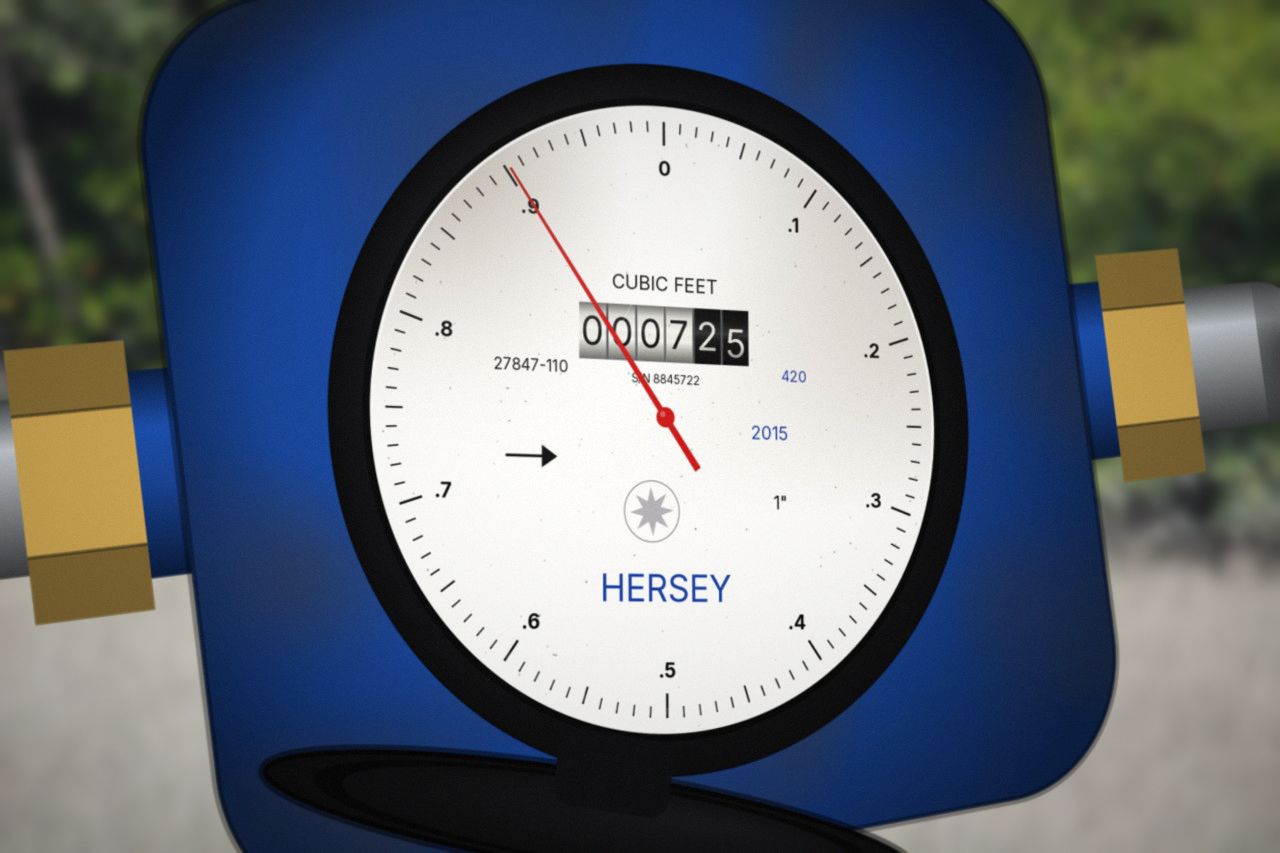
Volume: 724.90 ft³
